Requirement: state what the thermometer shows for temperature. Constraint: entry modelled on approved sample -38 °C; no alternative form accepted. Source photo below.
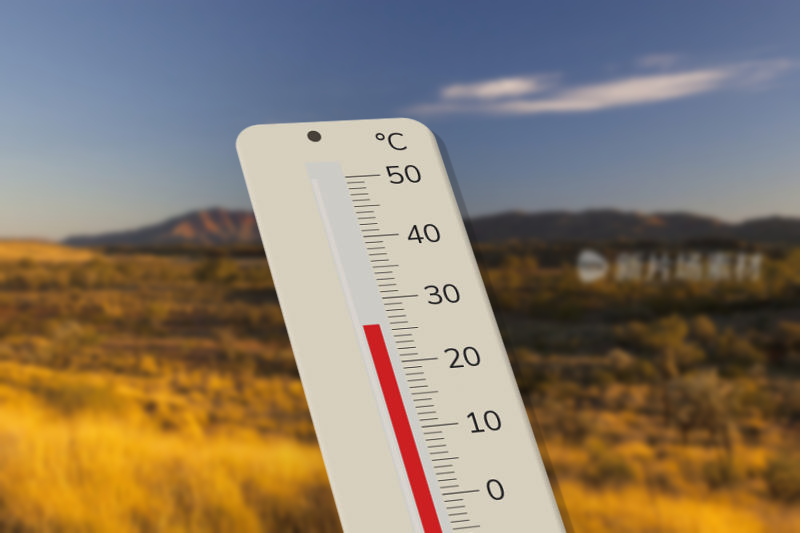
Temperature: 26 °C
